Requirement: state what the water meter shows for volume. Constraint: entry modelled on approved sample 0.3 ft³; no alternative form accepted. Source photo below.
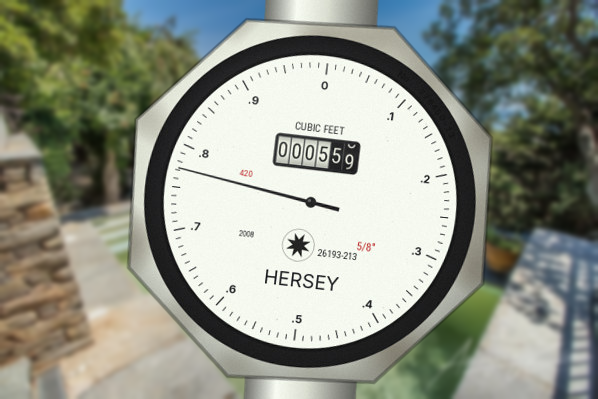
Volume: 558.77 ft³
